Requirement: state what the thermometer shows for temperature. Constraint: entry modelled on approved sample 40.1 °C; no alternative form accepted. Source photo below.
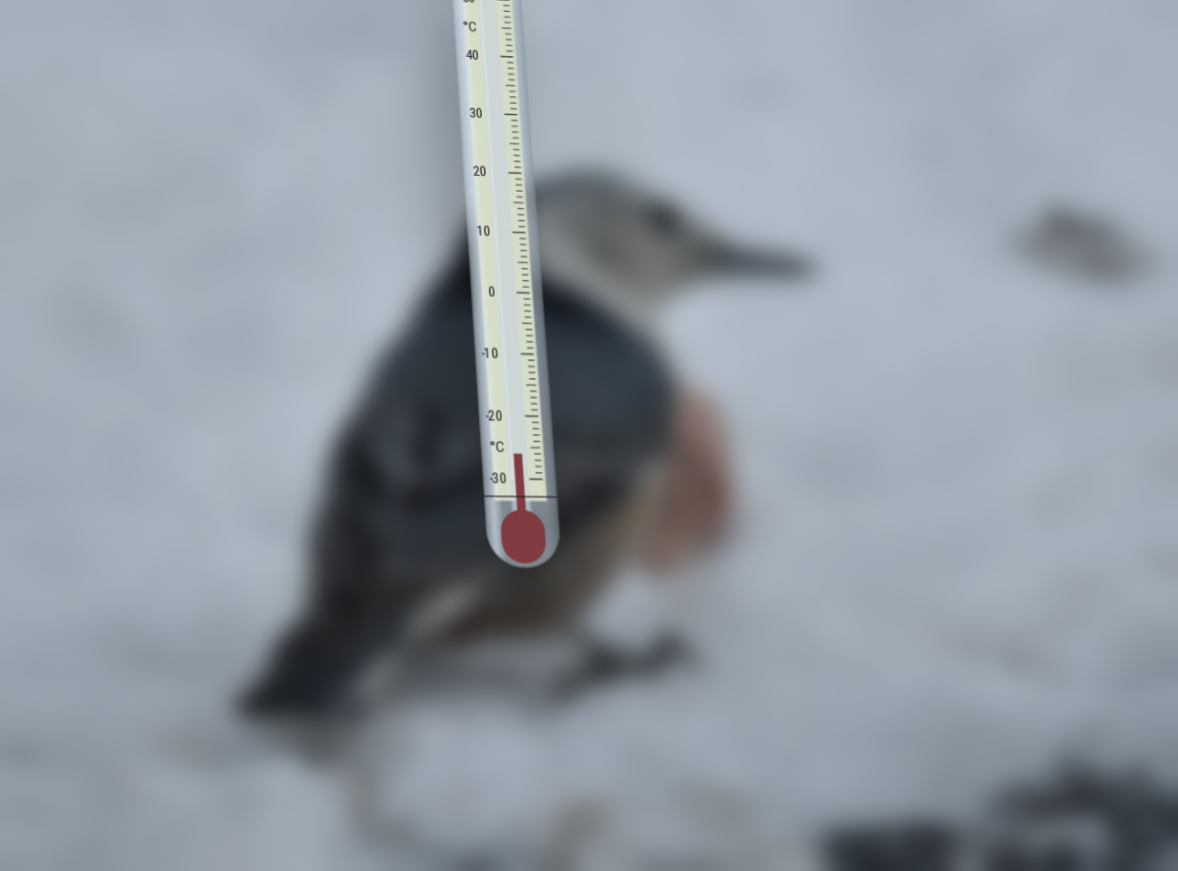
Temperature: -26 °C
